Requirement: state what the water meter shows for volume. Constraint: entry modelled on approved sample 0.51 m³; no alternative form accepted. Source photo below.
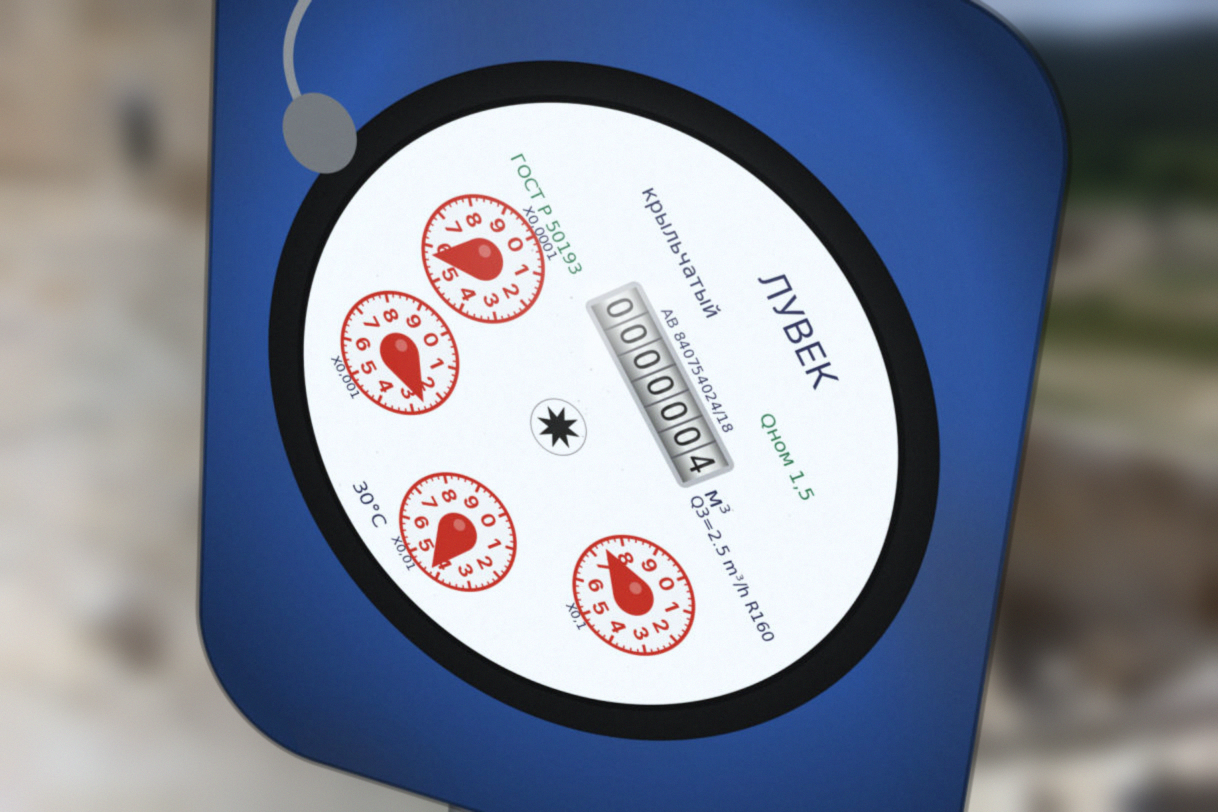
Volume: 4.7425 m³
